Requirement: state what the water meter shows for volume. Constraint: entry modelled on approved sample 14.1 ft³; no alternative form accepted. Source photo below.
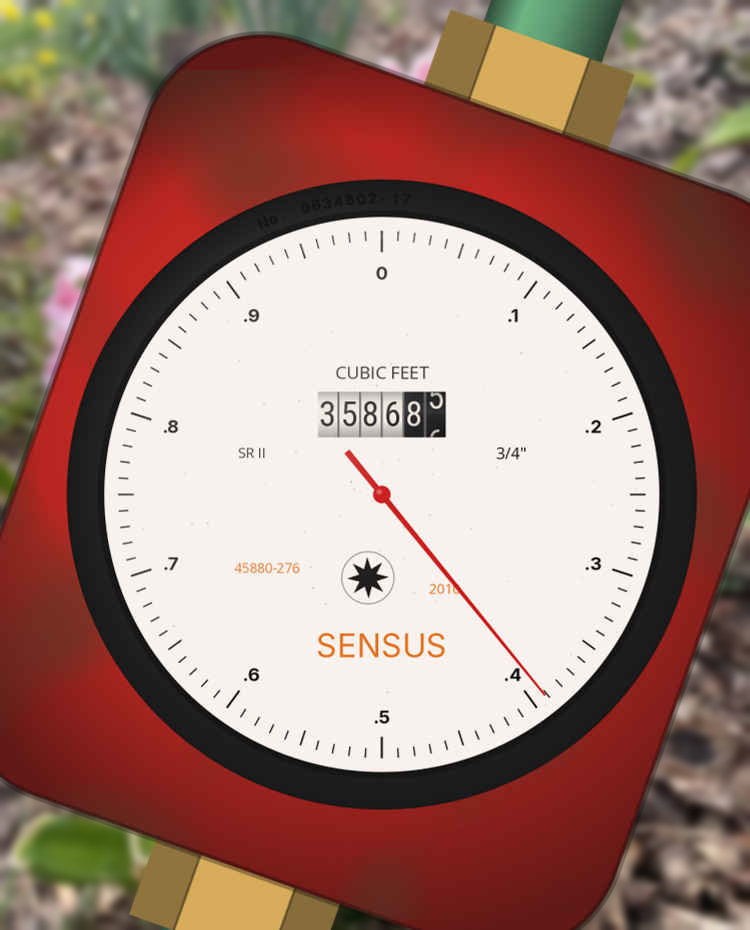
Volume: 358685.39 ft³
